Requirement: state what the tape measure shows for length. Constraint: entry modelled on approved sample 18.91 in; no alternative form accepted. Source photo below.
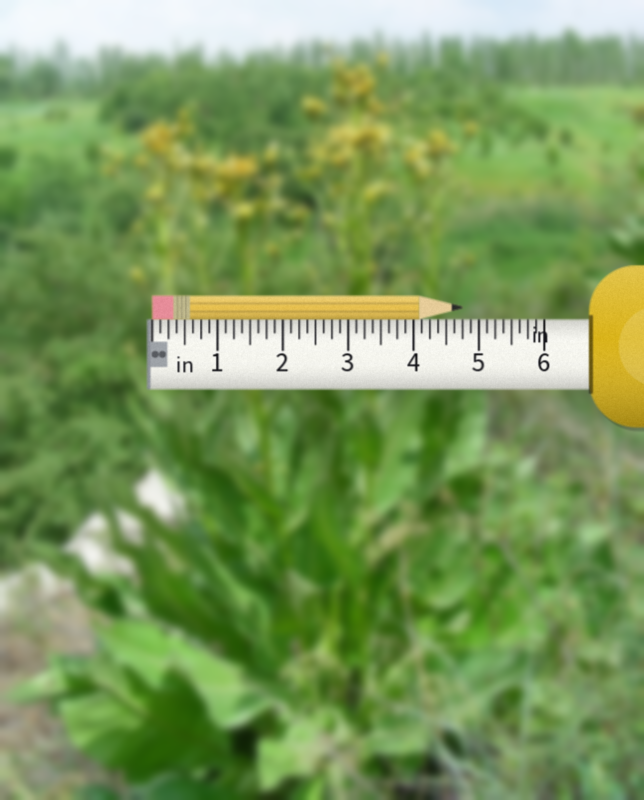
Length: 4.75 in
